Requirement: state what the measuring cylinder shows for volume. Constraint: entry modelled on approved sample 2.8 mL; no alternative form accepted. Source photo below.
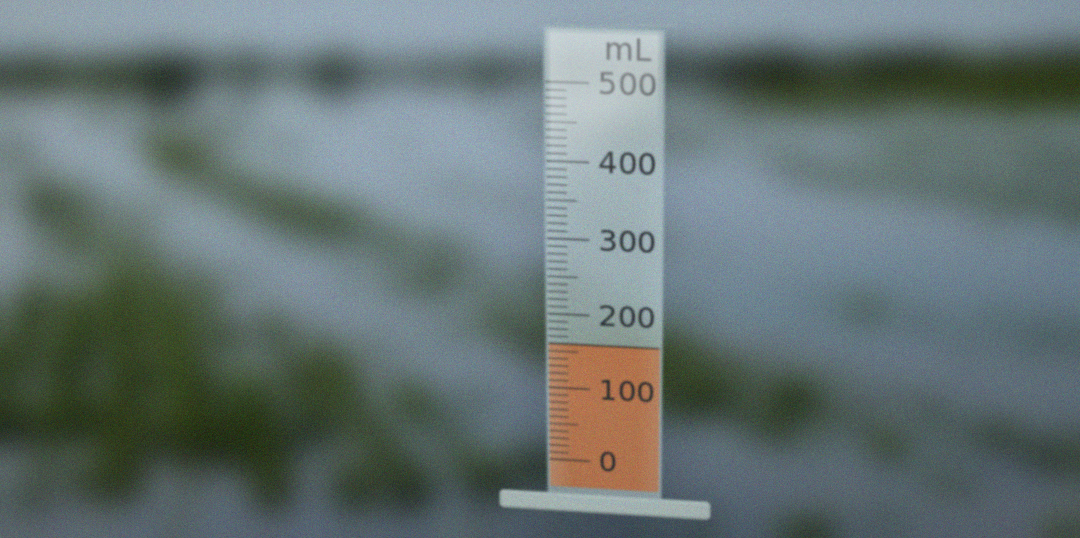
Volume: 160 mL
